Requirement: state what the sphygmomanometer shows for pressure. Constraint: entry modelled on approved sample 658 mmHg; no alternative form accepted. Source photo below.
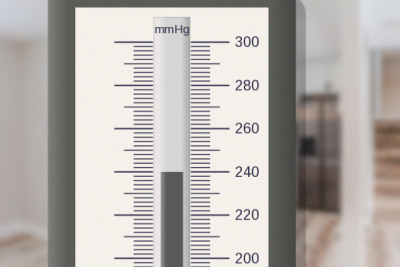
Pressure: 240 mmHg
